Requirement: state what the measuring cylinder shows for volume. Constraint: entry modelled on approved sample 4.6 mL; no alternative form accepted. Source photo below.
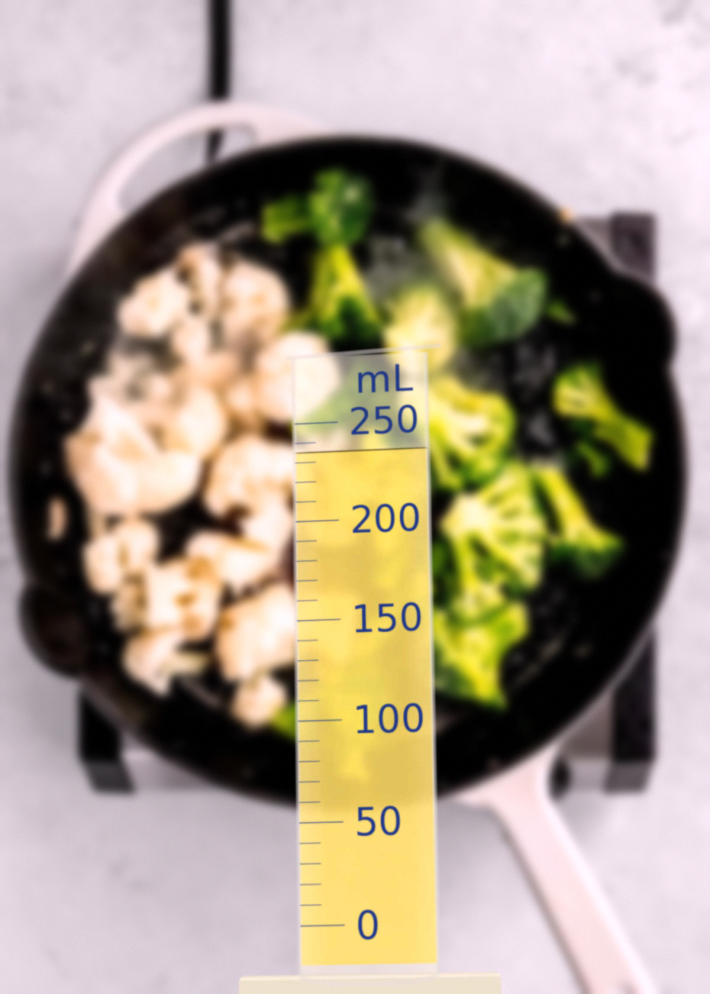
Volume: 235 mL
